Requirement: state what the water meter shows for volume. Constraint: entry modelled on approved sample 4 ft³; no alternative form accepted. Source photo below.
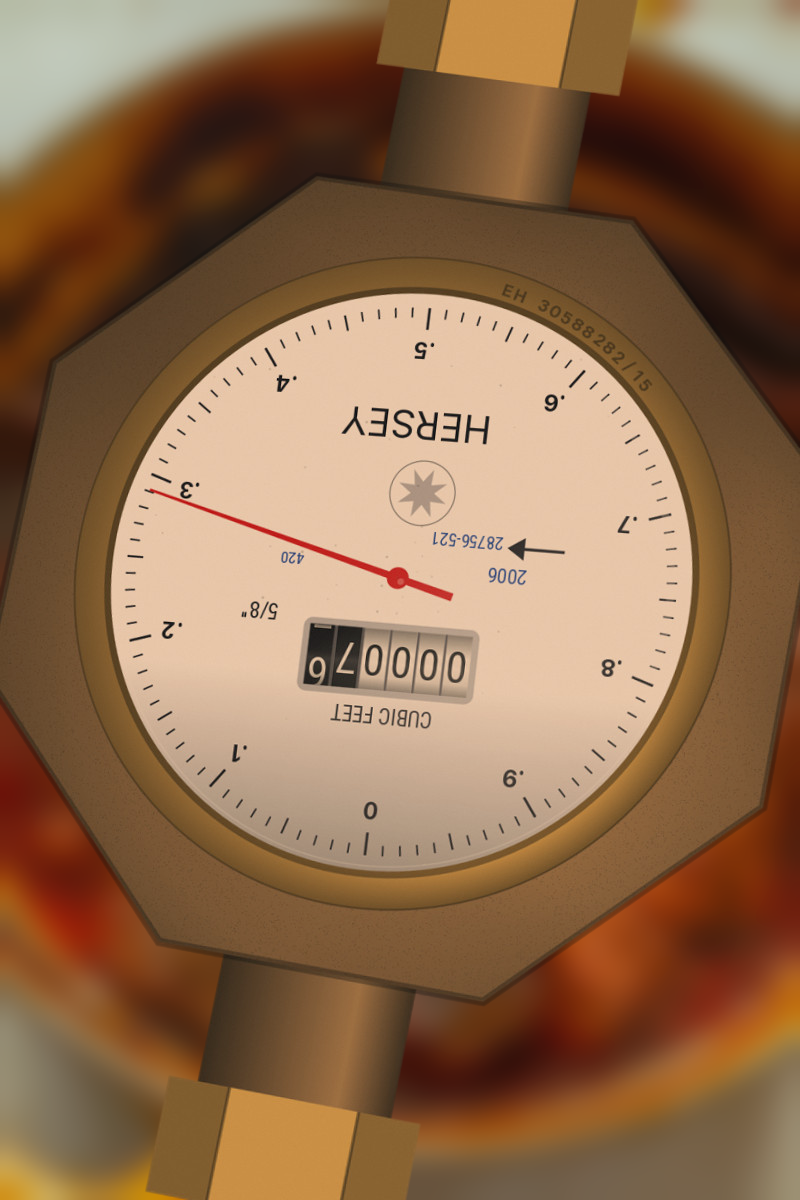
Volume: 76.29 ft³
